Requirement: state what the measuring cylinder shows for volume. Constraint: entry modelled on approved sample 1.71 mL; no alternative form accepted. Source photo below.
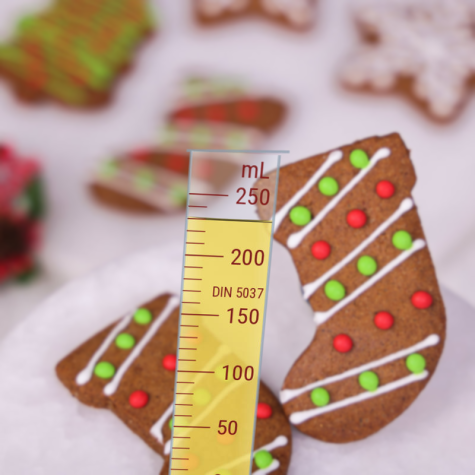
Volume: 230 mL
